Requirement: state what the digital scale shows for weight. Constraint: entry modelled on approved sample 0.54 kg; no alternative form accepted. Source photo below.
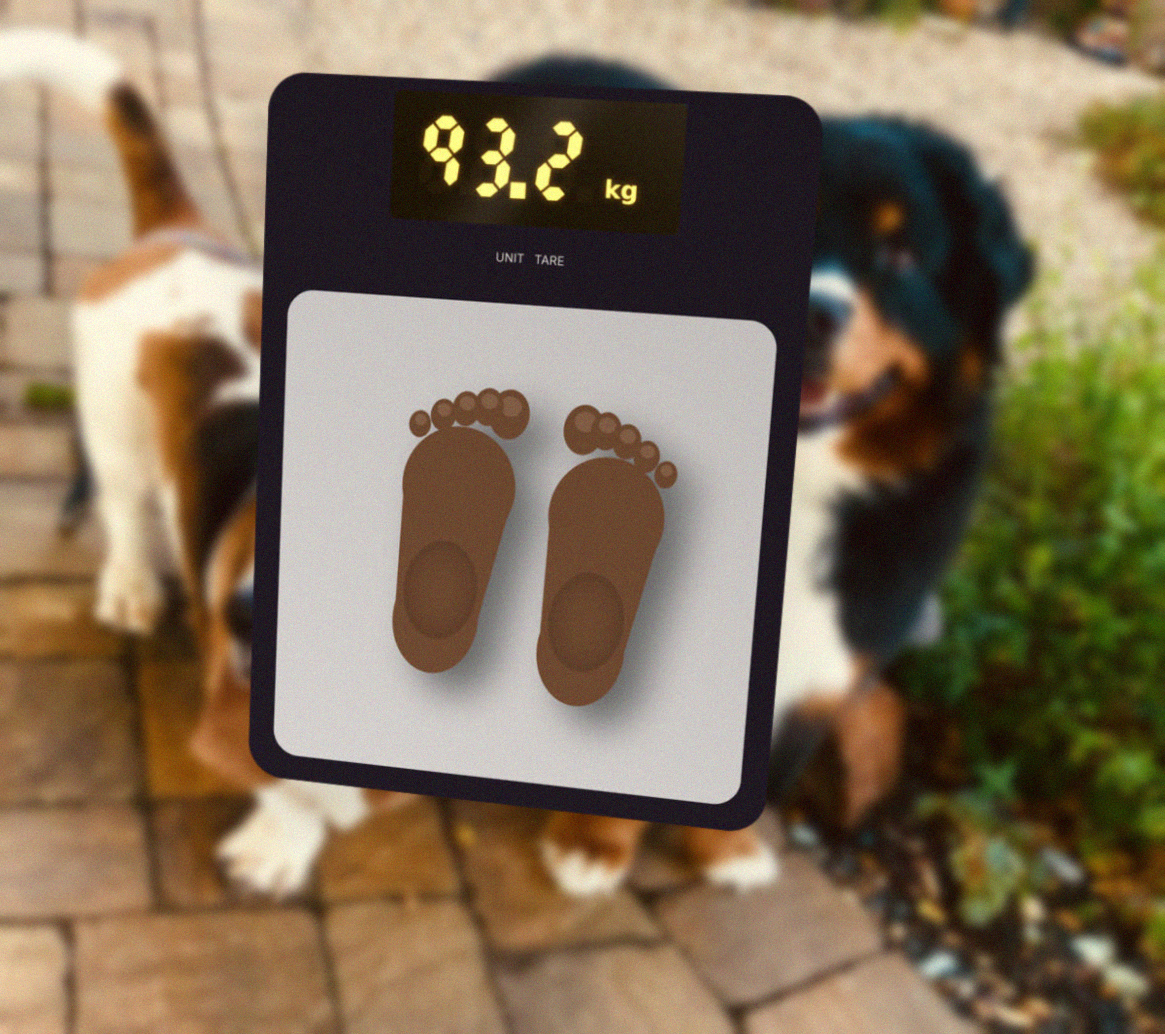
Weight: 93.2 kg
